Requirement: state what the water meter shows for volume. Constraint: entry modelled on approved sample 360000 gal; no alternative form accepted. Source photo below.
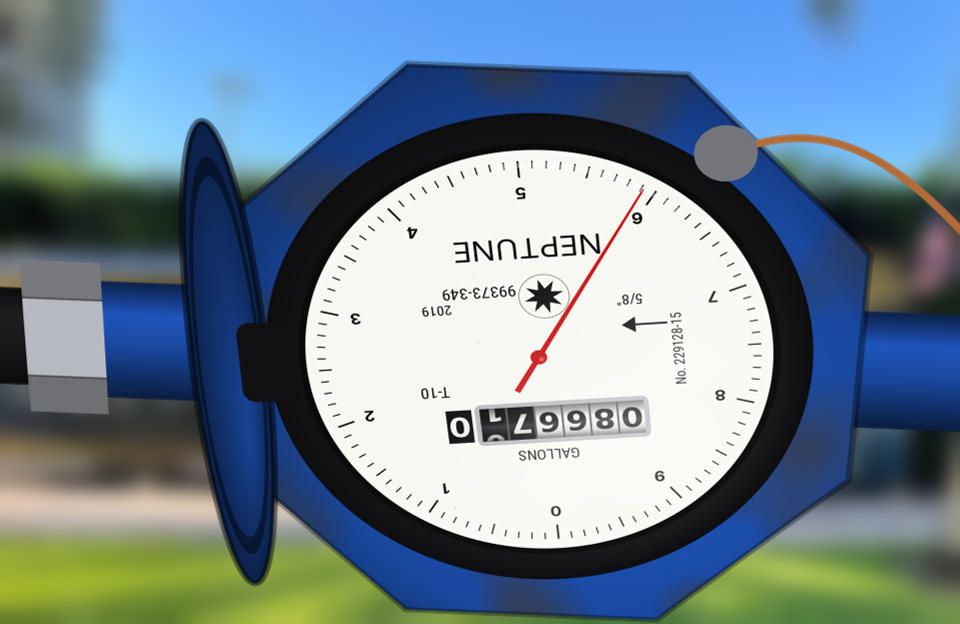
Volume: 866705.9 gal
